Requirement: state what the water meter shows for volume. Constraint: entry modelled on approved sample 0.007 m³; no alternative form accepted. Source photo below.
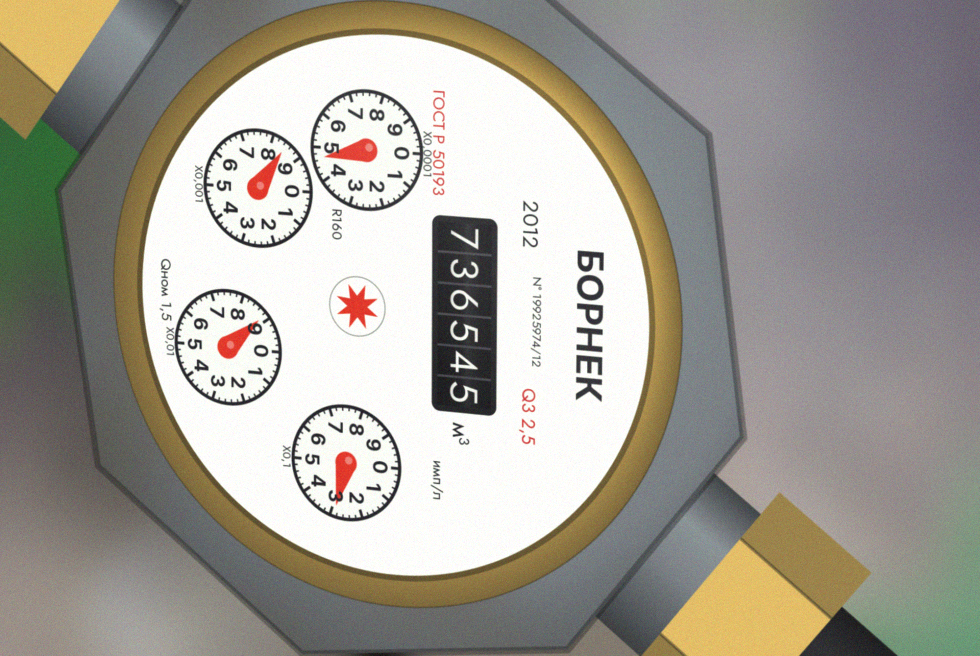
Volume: 736545.2884 m³
